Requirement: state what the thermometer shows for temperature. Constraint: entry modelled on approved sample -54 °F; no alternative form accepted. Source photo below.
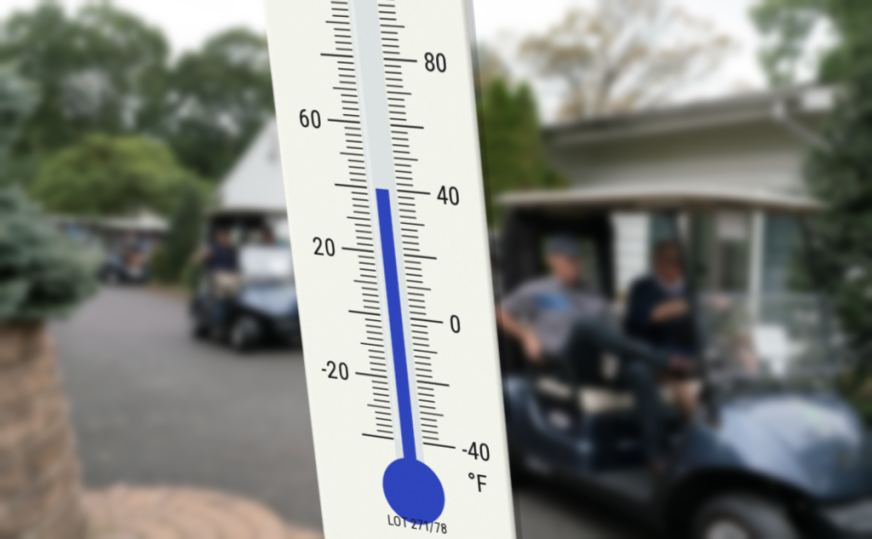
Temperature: 40 °F
